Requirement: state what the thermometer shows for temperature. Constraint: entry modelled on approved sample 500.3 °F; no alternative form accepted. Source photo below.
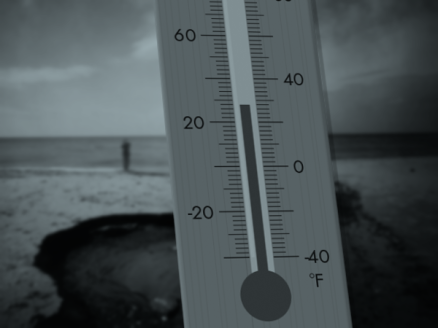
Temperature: 28 °F
